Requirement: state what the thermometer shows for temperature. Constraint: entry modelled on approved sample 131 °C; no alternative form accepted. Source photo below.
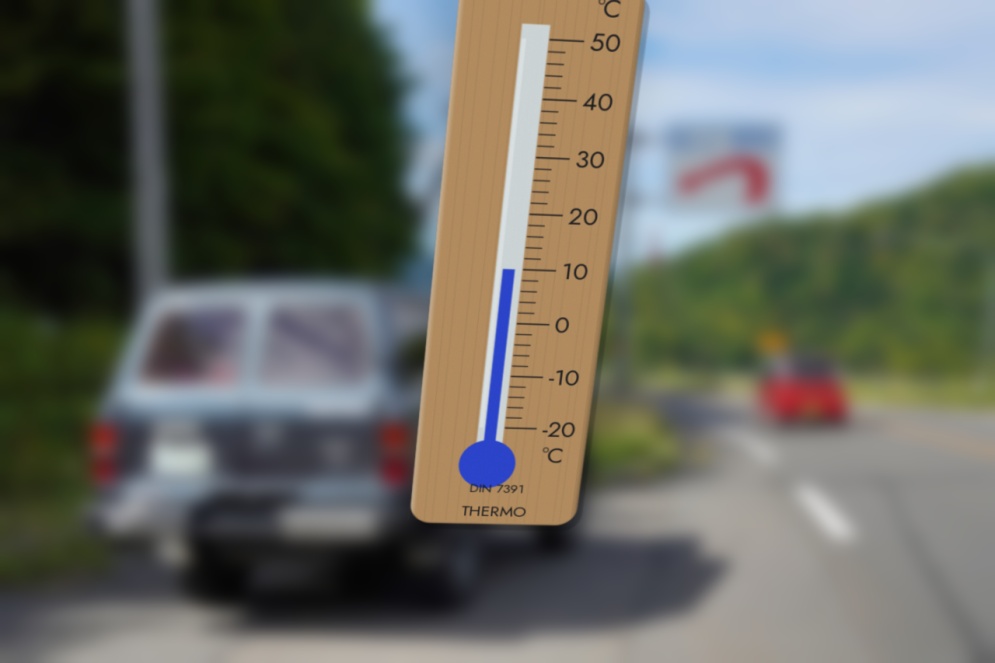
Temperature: 10 °C
